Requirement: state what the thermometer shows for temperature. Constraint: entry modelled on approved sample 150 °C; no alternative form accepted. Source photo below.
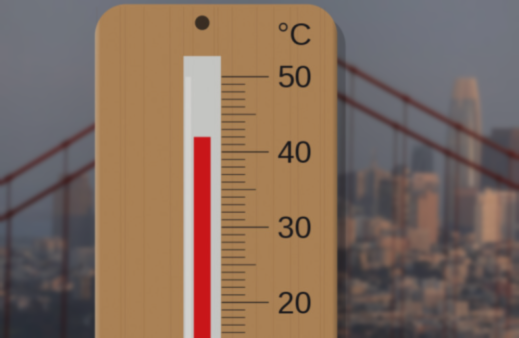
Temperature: 42 °C
